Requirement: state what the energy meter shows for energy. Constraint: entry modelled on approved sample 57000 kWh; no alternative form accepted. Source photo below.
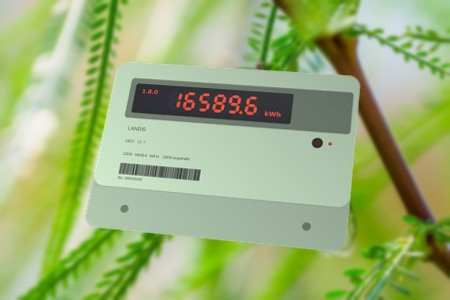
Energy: 16589.6 kWh
